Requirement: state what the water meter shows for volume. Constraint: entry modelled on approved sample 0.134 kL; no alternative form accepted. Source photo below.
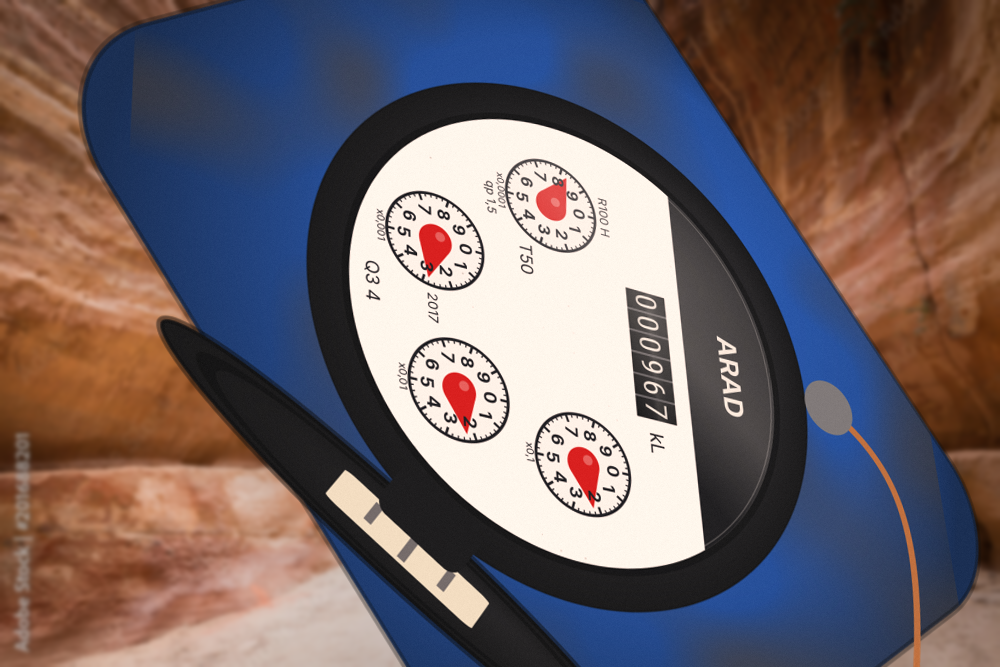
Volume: 967.2228 kL
